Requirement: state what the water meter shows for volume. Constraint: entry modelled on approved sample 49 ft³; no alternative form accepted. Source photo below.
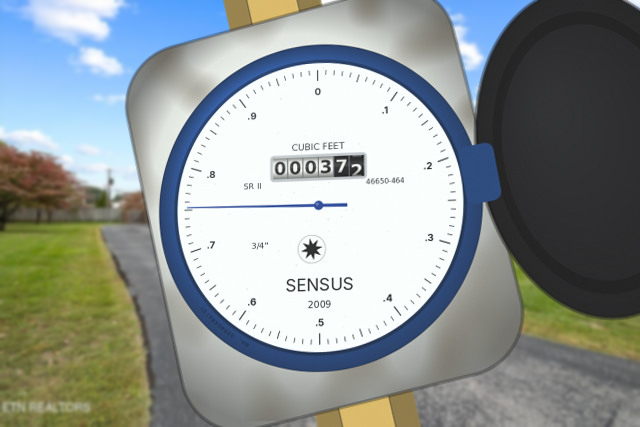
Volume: 371.75 ft³
